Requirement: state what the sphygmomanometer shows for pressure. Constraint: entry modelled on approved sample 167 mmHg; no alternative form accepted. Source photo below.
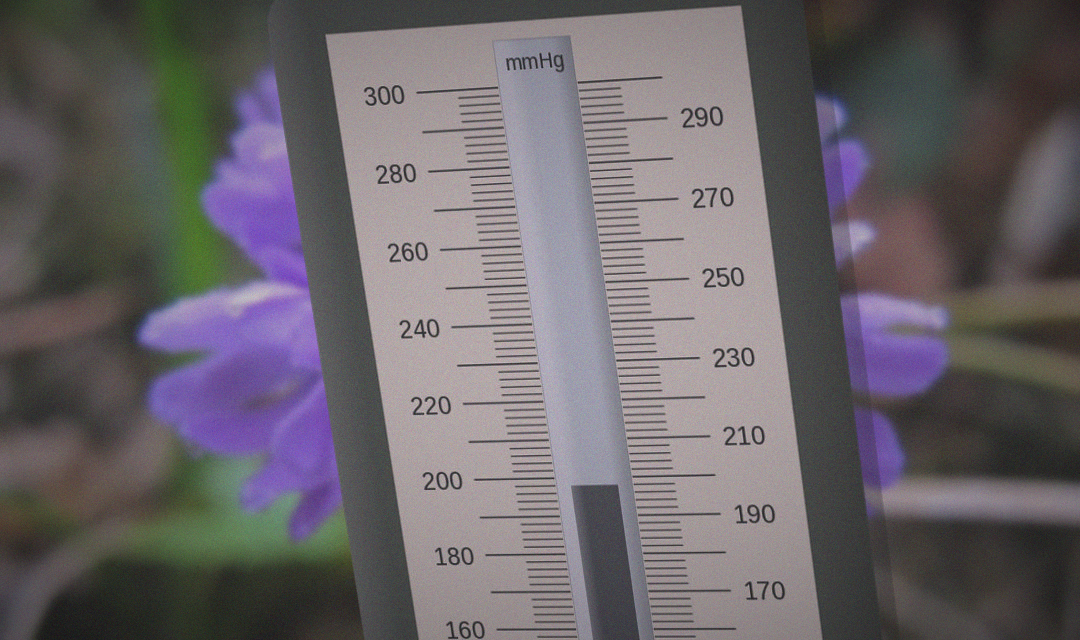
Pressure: 198 mmHg
